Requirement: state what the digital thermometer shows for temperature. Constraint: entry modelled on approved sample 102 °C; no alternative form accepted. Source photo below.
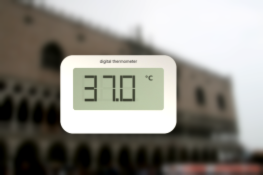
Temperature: 37.0 °C
